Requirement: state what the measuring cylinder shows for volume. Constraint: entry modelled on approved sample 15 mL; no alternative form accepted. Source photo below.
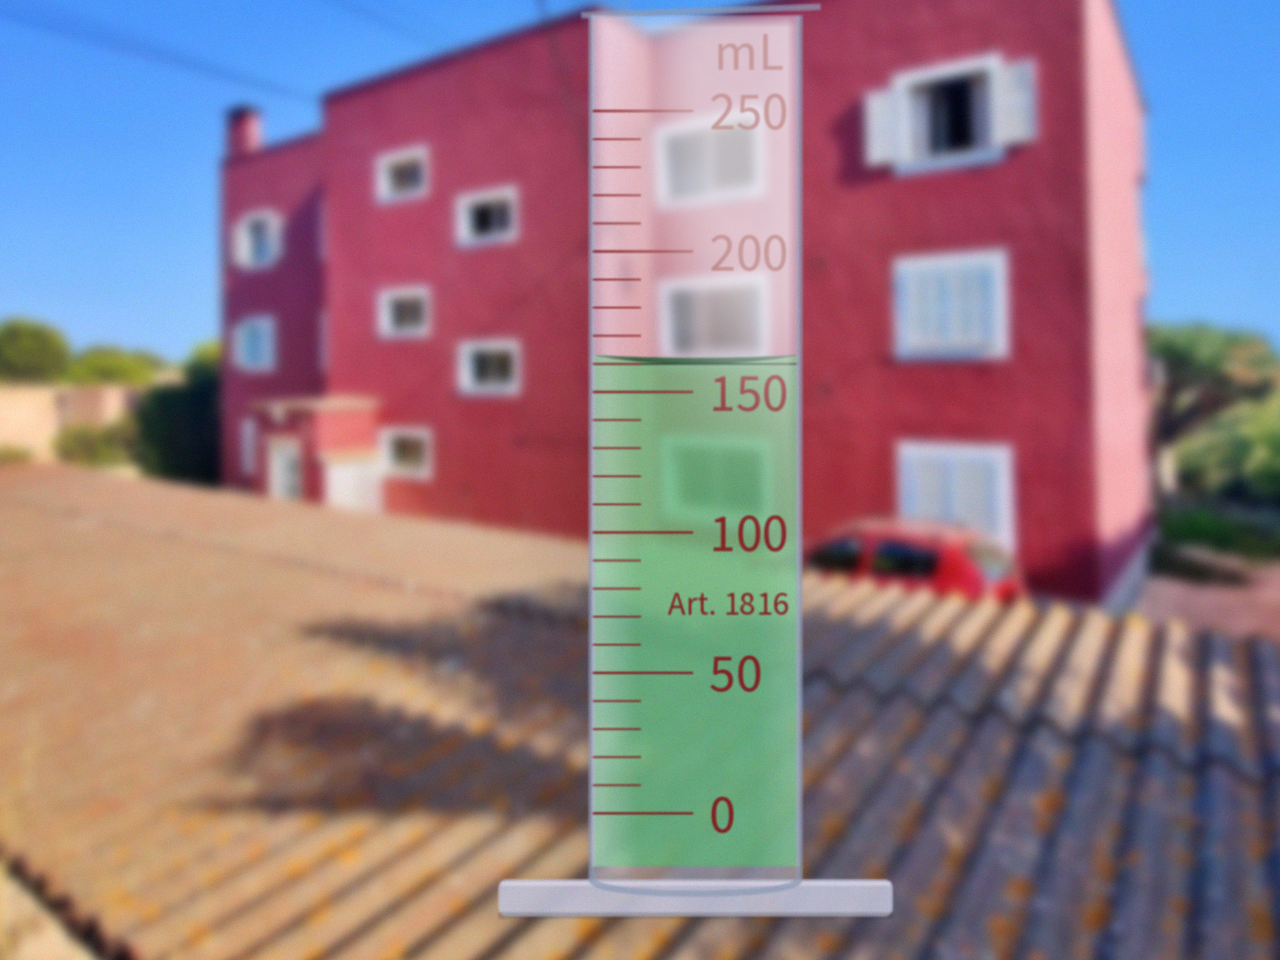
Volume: 160 mL
